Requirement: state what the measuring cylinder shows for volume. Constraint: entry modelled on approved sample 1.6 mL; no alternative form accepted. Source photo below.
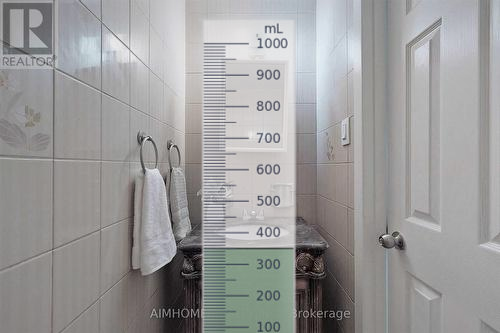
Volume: 350 mL
